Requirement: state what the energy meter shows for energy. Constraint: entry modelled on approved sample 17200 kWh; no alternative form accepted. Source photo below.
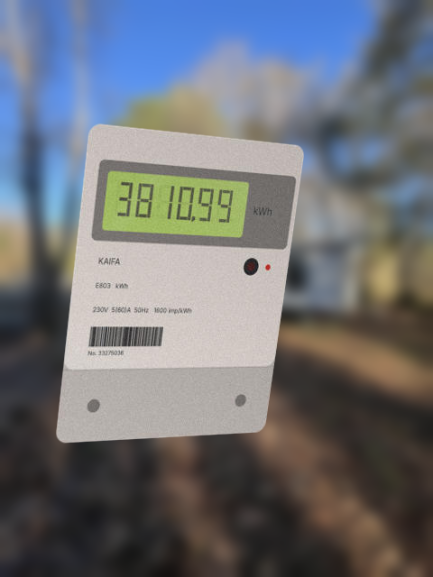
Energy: 3810.99 kWh
